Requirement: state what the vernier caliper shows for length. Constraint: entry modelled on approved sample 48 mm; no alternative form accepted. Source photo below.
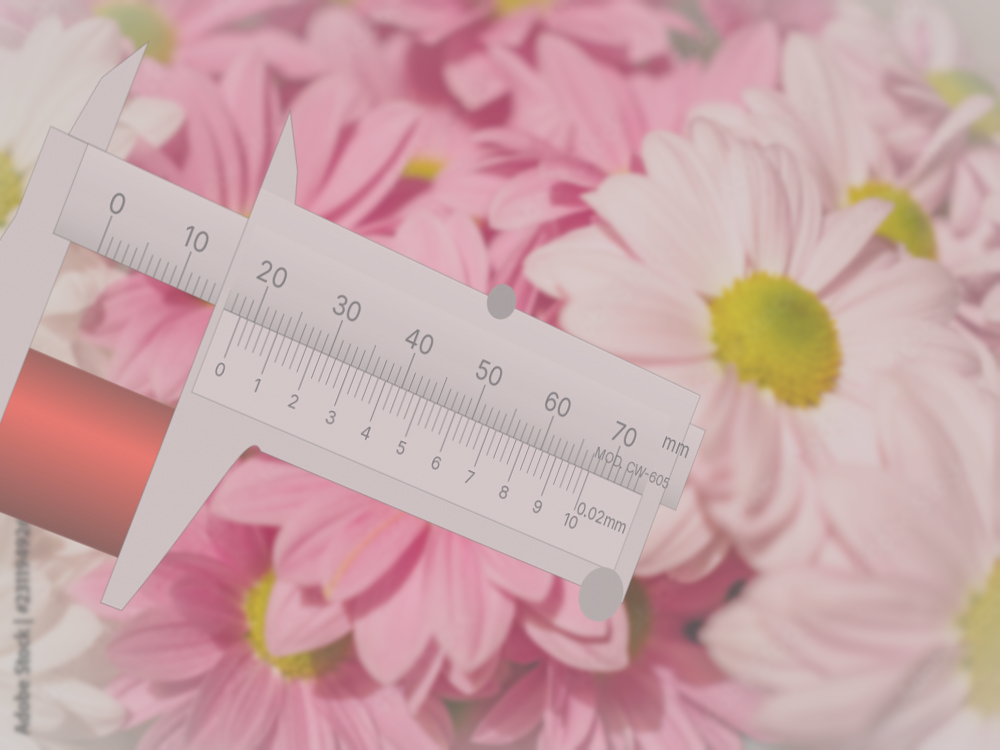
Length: 18.2 mm
